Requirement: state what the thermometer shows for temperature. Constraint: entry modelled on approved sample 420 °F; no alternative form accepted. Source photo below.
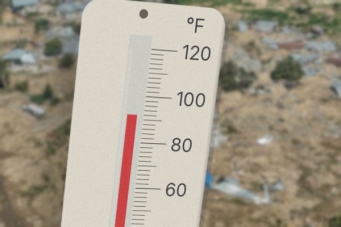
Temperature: 92 °F
